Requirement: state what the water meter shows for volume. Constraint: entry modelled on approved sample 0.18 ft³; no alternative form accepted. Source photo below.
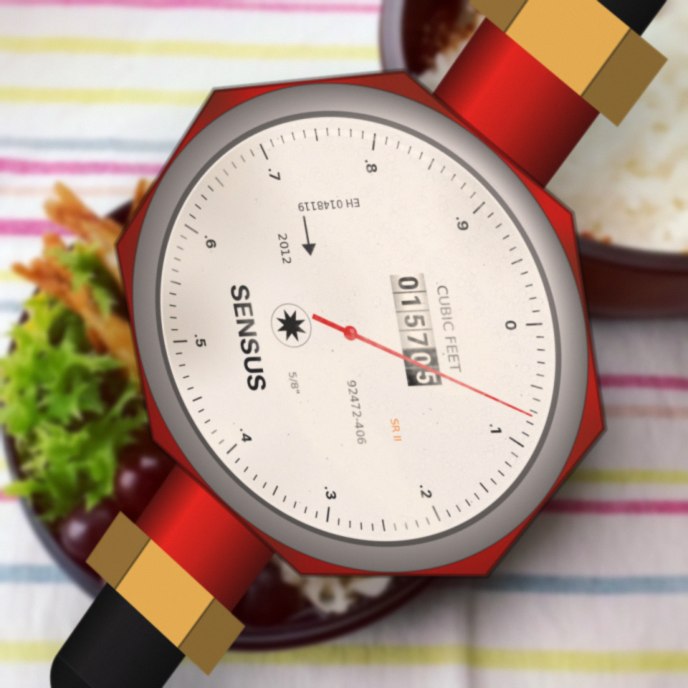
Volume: 15705.07 ft³
